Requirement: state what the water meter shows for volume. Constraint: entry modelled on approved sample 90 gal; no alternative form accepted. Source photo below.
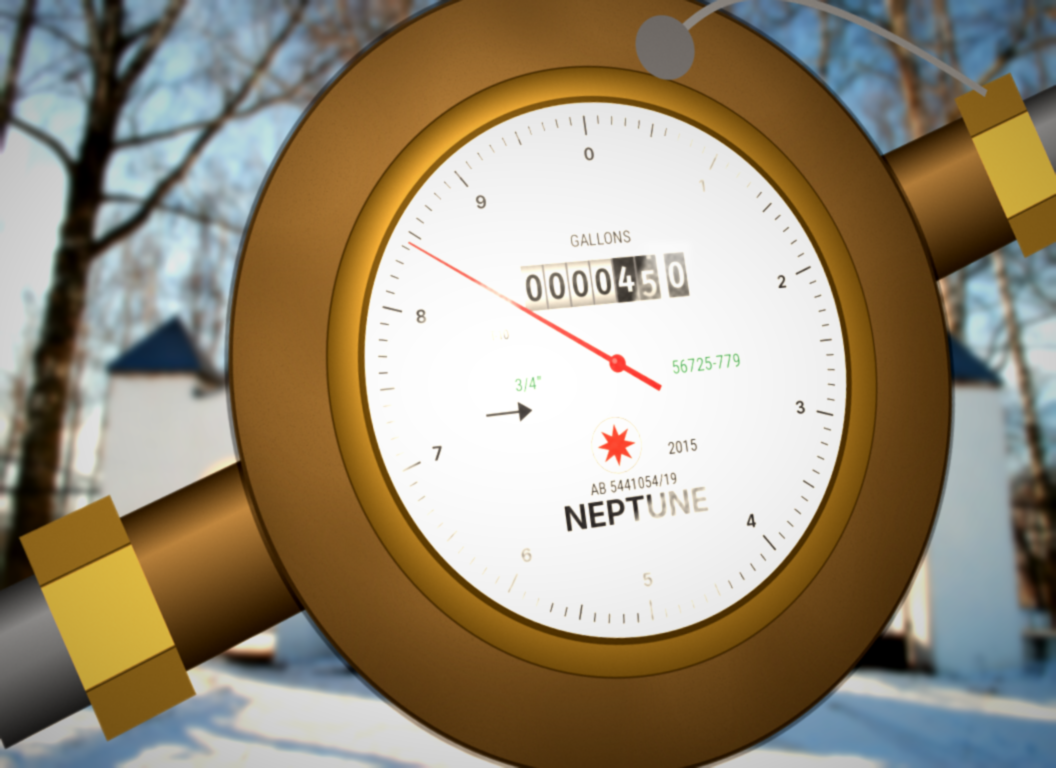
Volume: 448.4 gal
